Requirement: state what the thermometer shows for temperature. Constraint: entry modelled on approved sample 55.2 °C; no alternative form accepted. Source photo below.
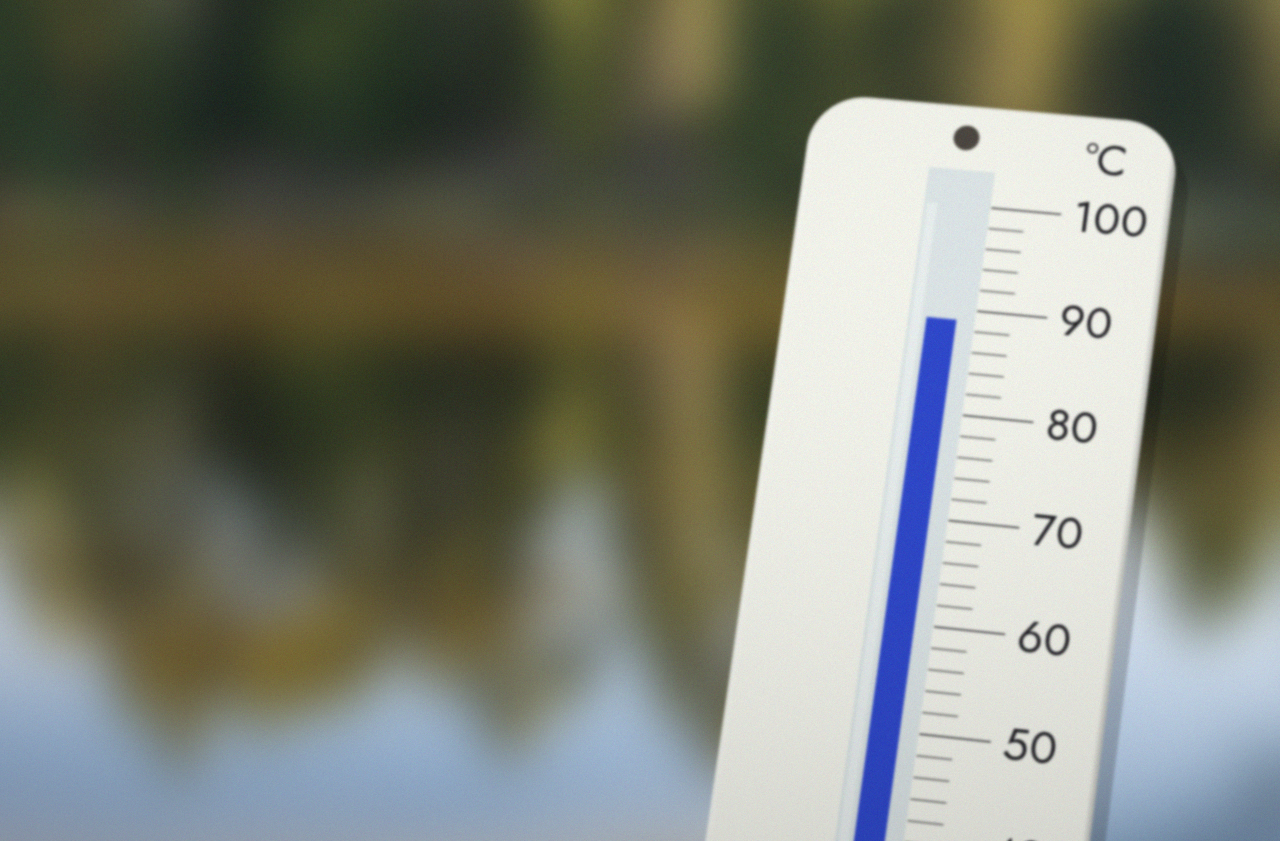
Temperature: 89 °C
